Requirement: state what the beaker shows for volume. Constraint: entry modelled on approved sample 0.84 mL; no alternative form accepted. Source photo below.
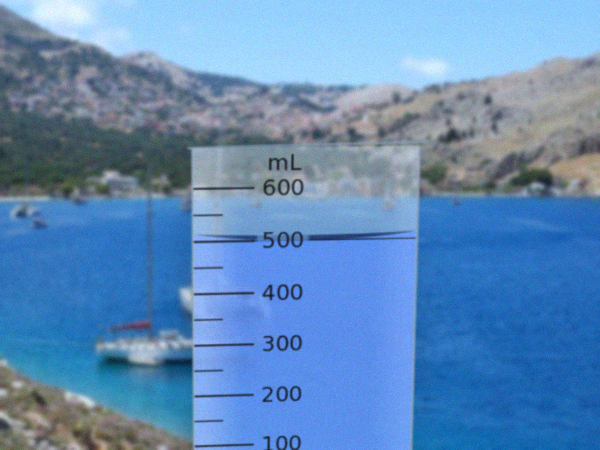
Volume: 500 mL
